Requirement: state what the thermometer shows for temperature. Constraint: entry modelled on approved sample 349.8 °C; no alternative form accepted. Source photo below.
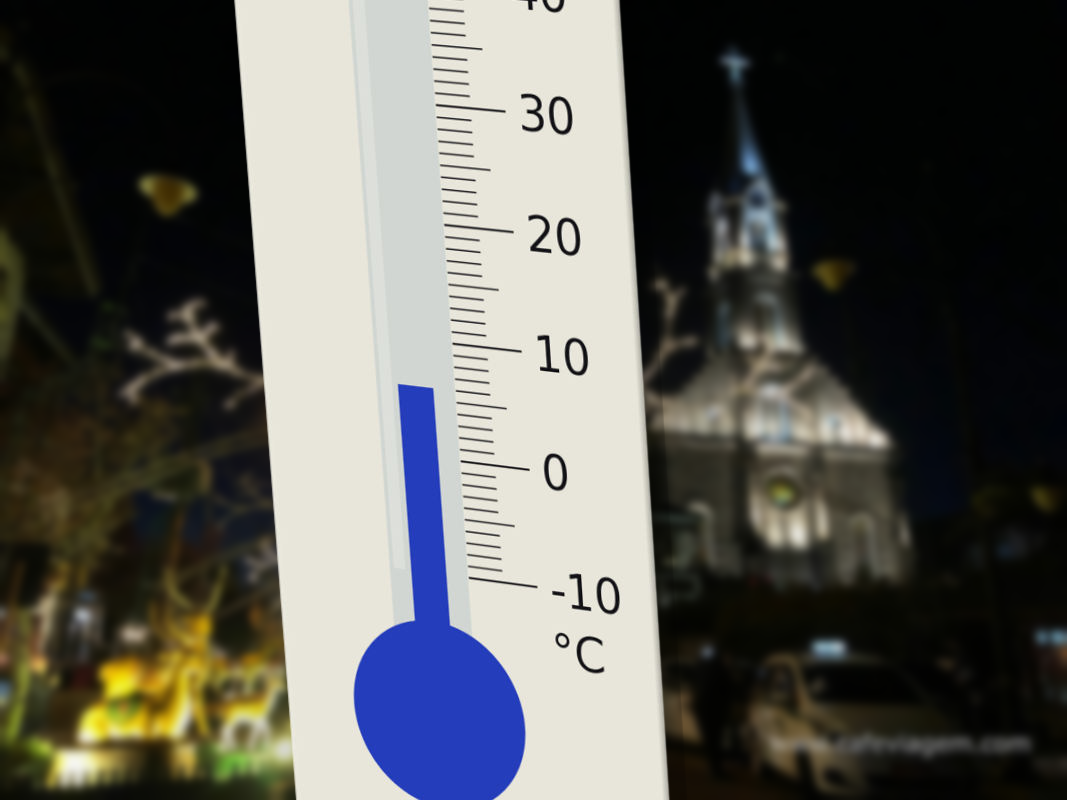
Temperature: 6 °C
